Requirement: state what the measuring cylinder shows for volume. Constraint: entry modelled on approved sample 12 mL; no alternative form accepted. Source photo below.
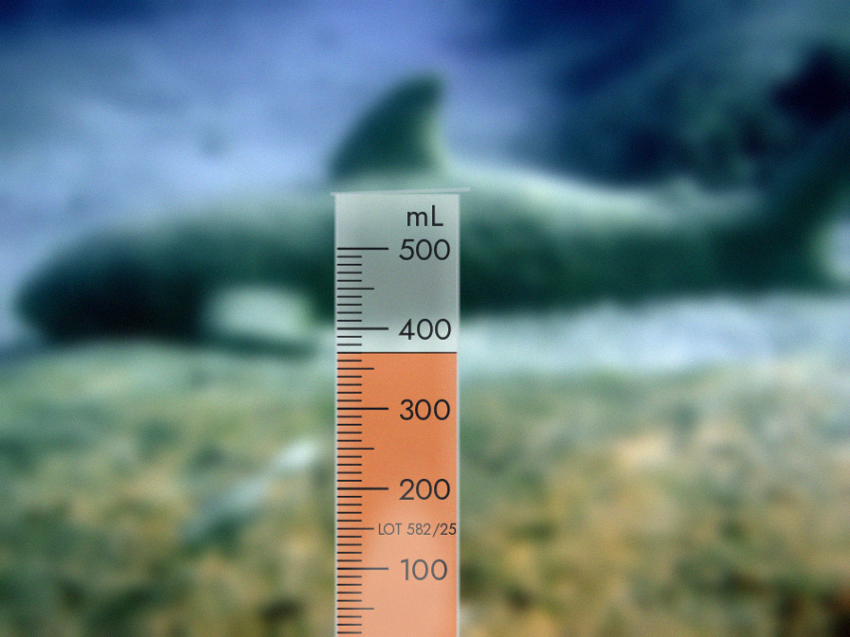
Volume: 370 mL
